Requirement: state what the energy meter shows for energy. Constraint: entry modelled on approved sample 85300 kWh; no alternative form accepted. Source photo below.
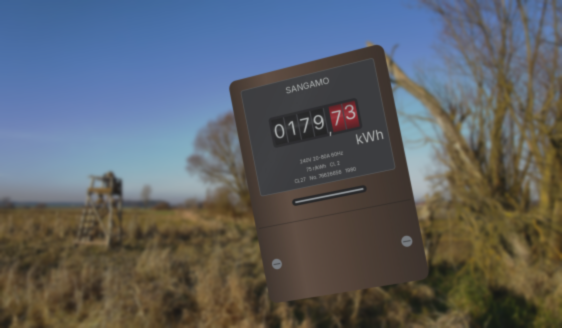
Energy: 179.73 kWh
